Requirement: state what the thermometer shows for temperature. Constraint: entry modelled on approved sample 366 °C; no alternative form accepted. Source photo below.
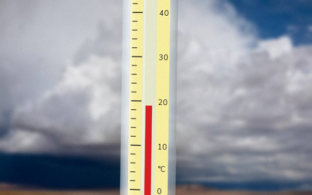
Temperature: 19 °C
